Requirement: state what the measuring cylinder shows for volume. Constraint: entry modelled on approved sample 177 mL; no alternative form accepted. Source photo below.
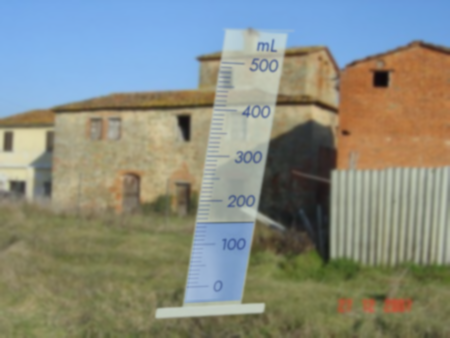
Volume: 150 mL
